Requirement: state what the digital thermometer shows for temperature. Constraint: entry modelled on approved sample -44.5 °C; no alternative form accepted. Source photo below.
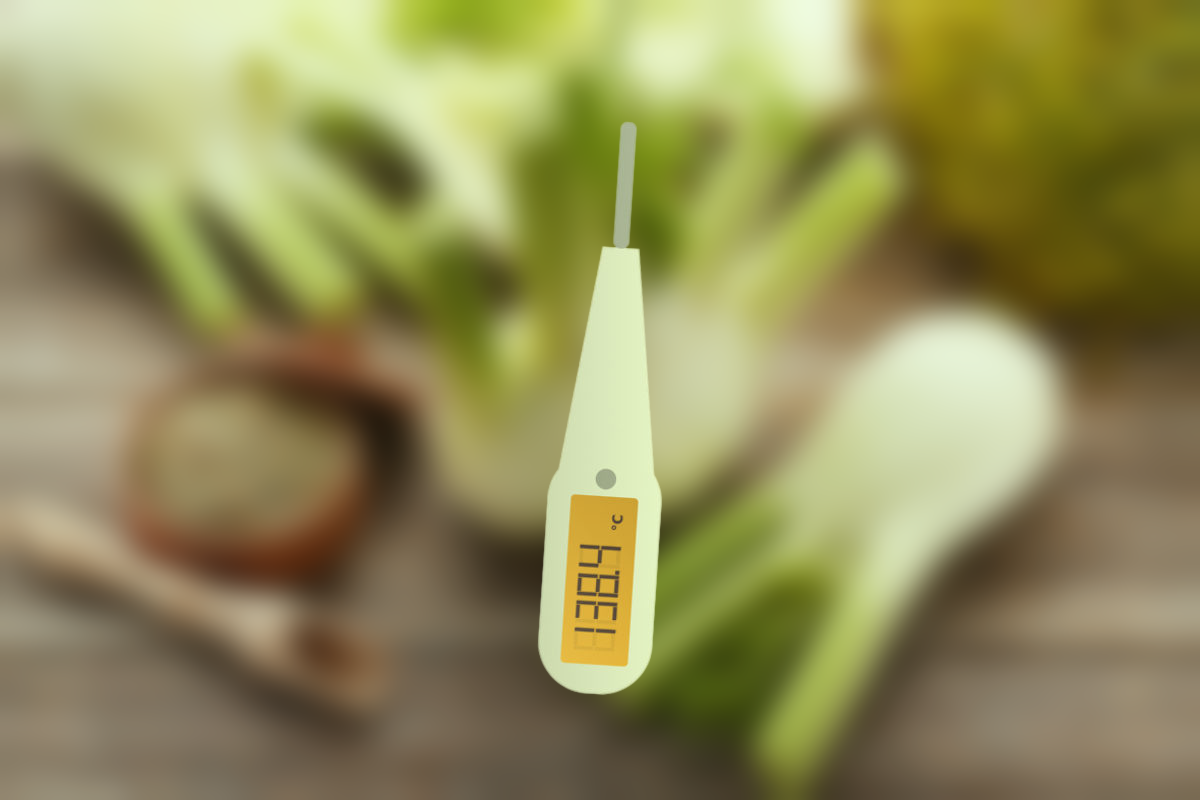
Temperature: 138.4 °C
